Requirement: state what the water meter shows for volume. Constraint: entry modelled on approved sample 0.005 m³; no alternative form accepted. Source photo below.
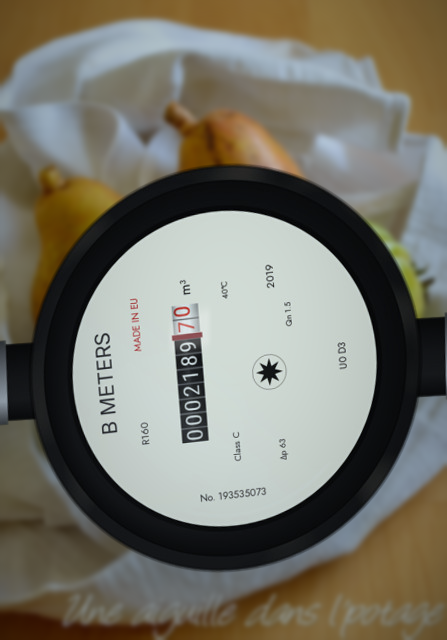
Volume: 2189.70 m³
